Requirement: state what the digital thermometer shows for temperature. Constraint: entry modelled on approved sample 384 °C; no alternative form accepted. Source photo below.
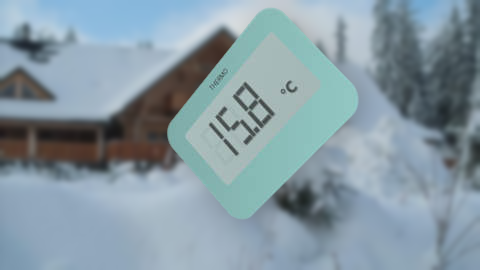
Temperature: 15.8 °C
